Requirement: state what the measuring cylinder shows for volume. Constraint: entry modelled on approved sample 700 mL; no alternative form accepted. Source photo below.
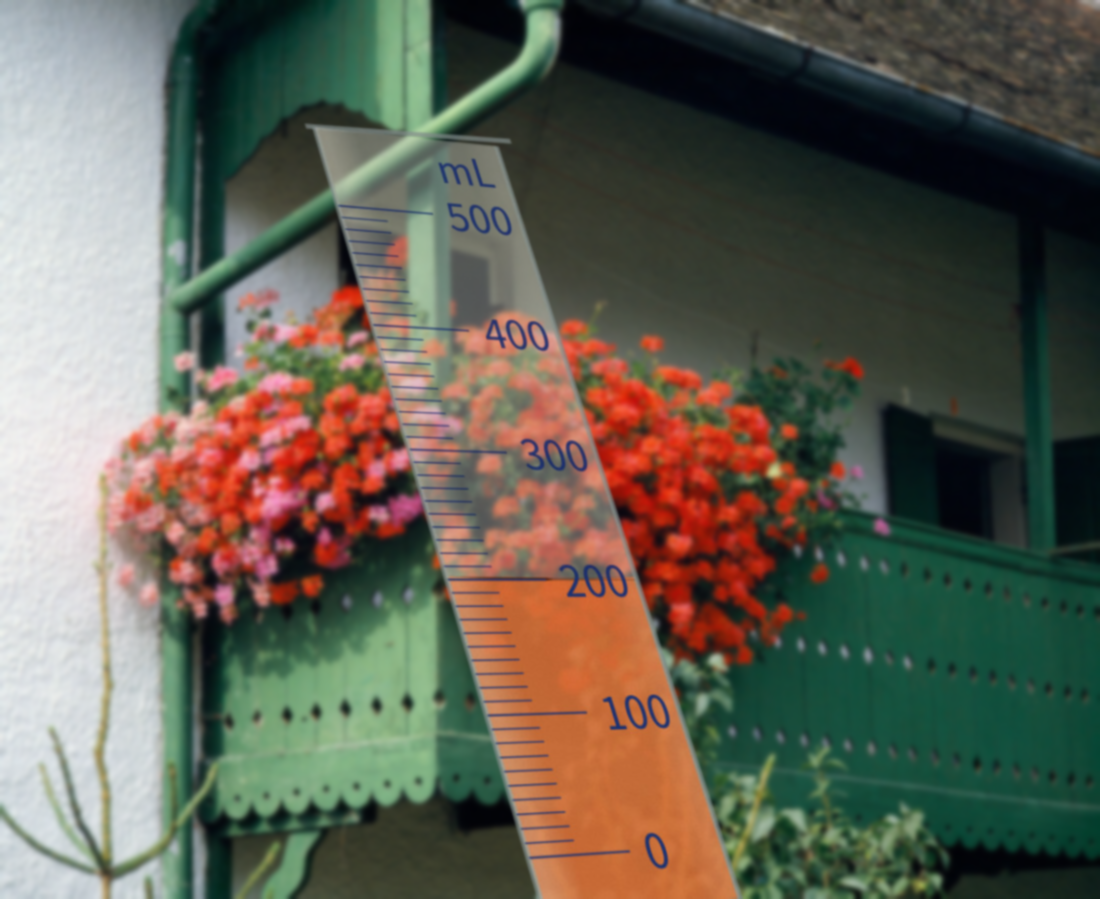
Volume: 200 mL
